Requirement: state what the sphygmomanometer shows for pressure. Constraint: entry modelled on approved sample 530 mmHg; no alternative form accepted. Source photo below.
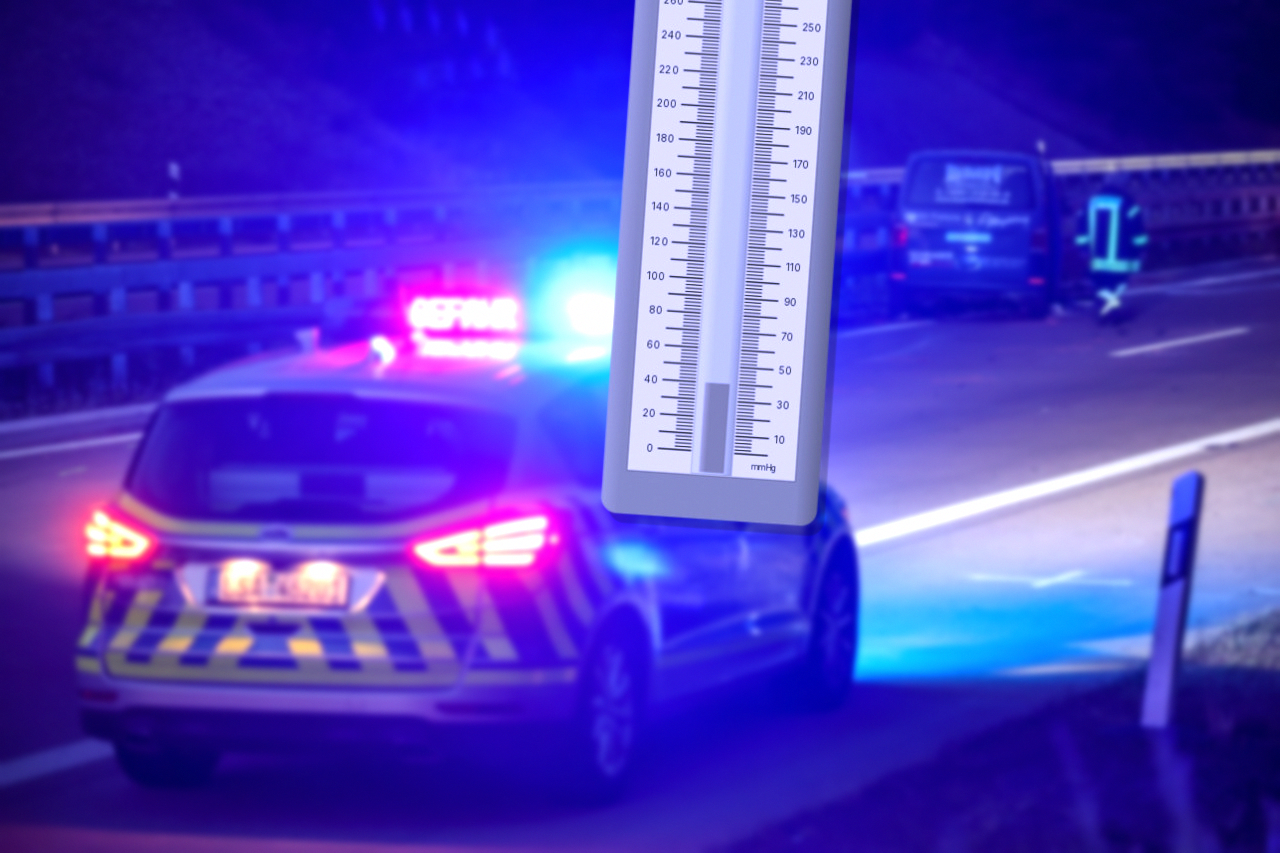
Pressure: 40 mmHg
